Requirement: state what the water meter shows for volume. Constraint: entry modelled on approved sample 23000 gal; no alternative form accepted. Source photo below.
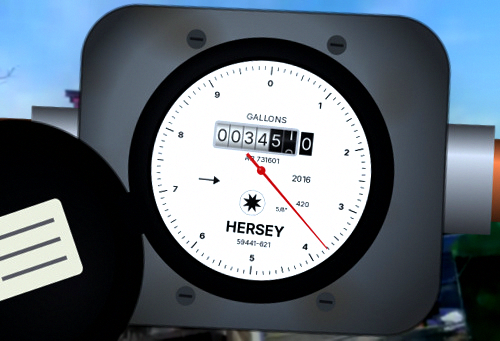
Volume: 34513.7 gal
